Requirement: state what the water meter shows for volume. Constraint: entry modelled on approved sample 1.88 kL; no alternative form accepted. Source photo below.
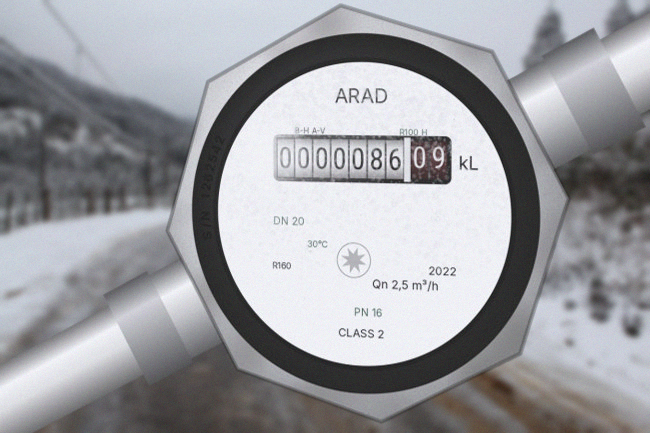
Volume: 86.09 kL
